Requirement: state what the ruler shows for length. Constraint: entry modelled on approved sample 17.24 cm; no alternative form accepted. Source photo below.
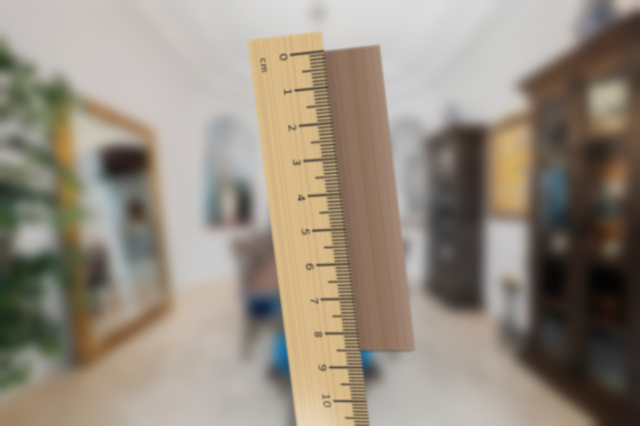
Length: 8.5 cm
